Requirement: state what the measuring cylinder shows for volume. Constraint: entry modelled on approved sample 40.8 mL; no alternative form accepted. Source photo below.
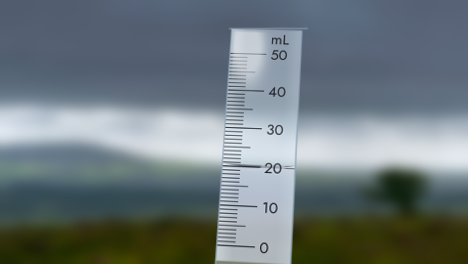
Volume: 20 mL
